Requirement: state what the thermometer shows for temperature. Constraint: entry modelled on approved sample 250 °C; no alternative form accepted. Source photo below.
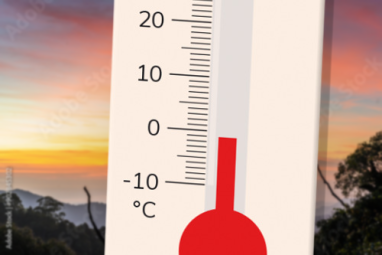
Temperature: -1 °C
